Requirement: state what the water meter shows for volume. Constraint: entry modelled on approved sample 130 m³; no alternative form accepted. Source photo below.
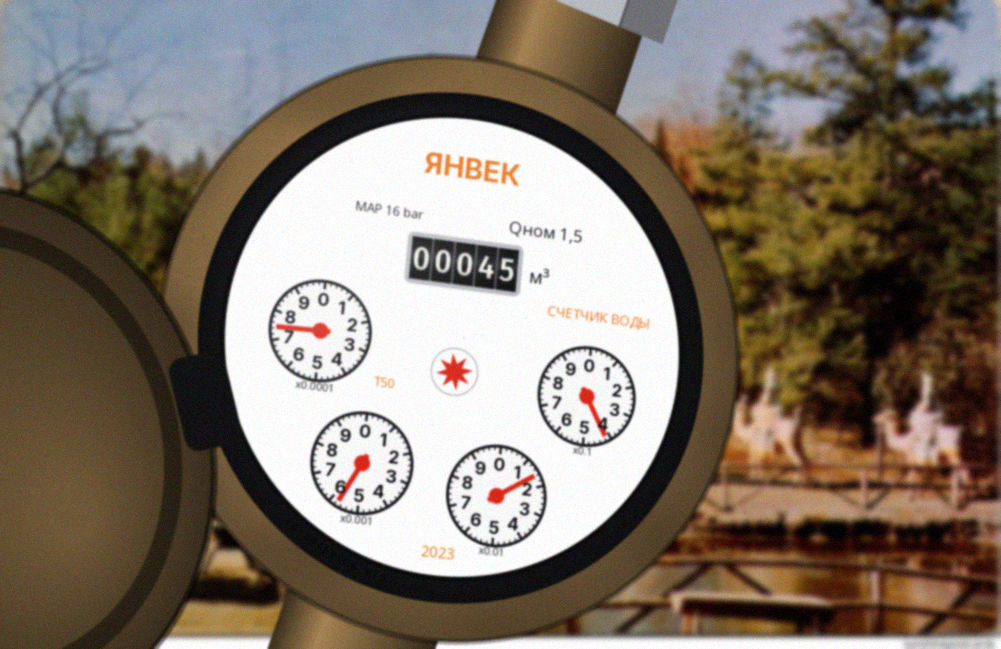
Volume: 45.4157 m³
